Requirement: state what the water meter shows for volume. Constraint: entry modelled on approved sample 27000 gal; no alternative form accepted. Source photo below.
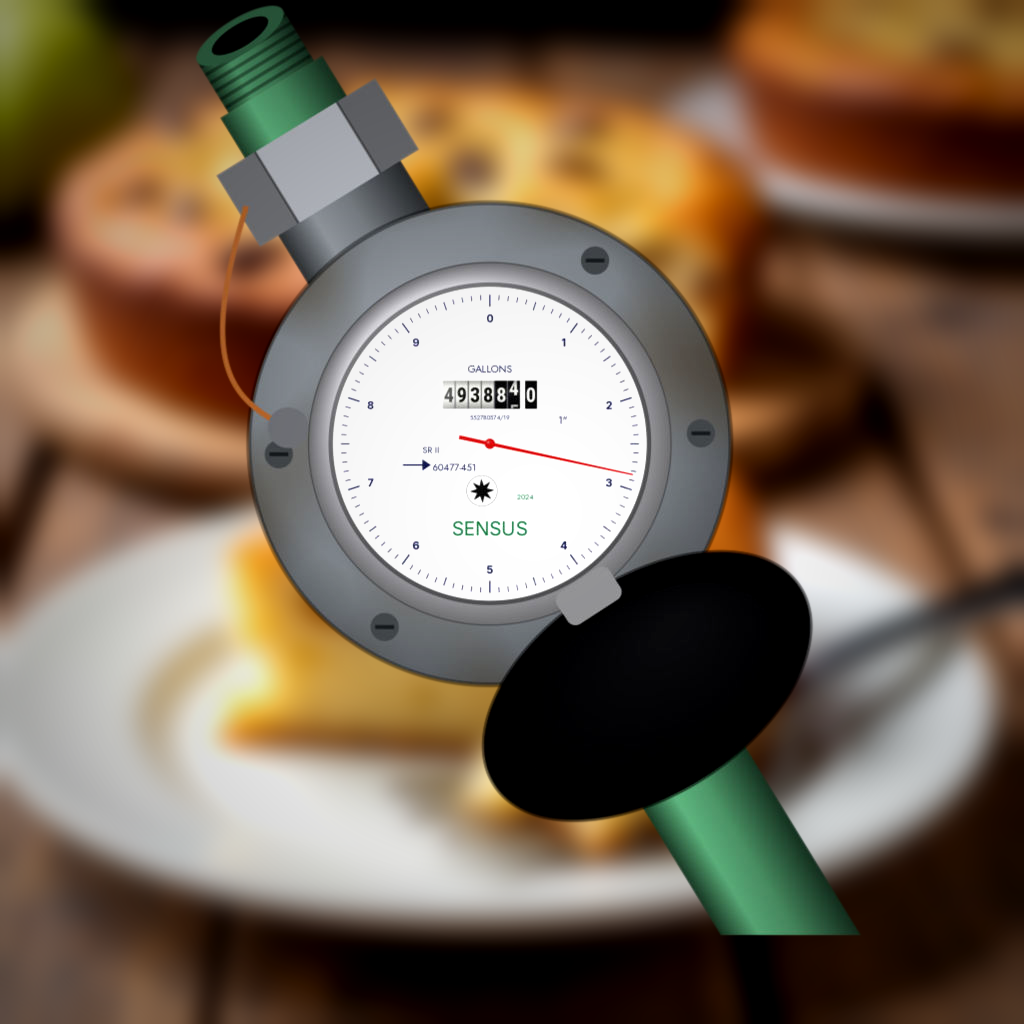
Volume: 4938842.8 gal
